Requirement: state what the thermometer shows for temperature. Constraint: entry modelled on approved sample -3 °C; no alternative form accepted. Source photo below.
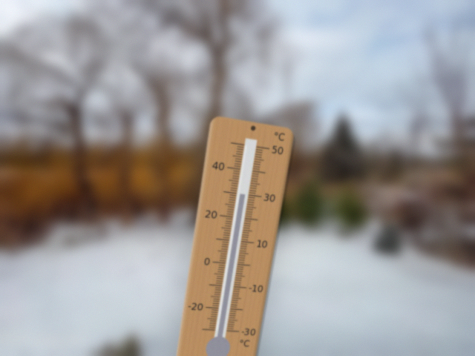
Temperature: 30 °C
